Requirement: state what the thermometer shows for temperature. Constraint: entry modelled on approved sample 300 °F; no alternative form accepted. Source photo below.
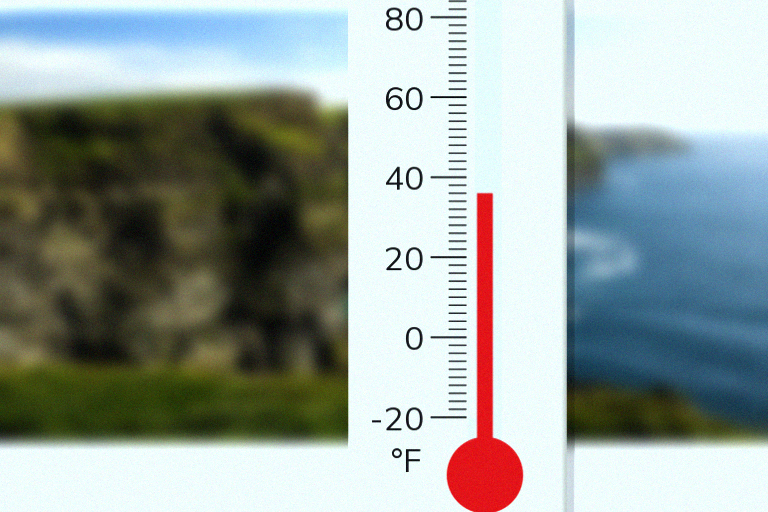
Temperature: 36 °F
